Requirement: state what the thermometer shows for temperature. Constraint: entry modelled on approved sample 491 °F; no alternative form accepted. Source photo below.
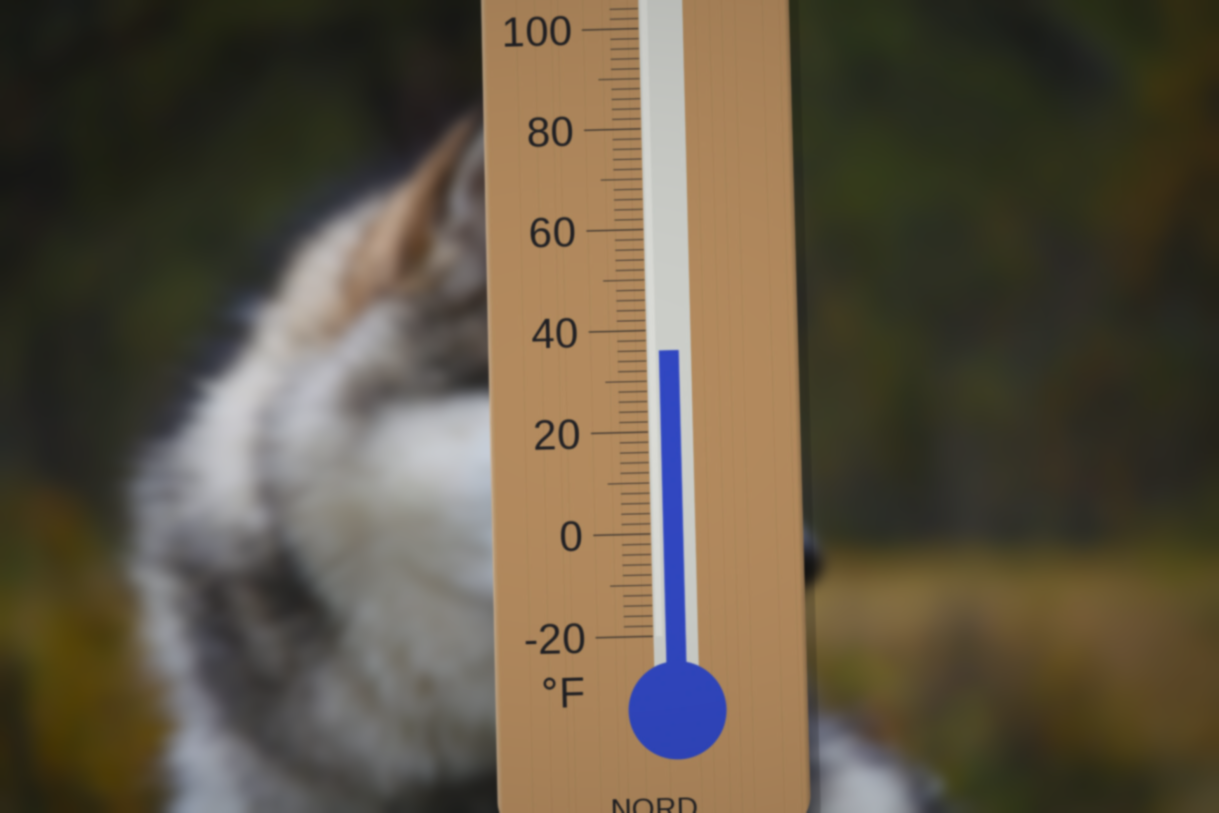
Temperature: 36 °F
